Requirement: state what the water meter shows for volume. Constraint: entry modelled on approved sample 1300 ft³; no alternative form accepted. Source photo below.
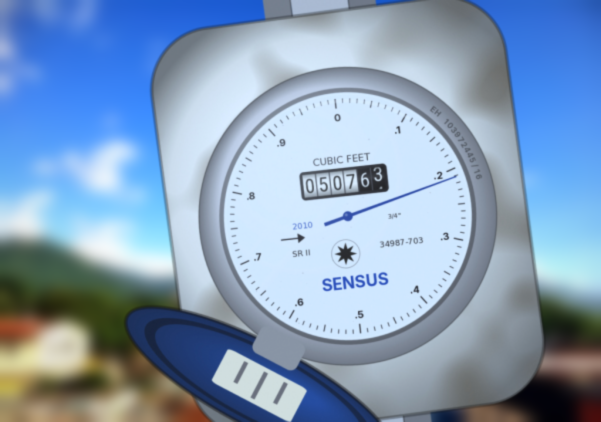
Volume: 50763.21 ft³
